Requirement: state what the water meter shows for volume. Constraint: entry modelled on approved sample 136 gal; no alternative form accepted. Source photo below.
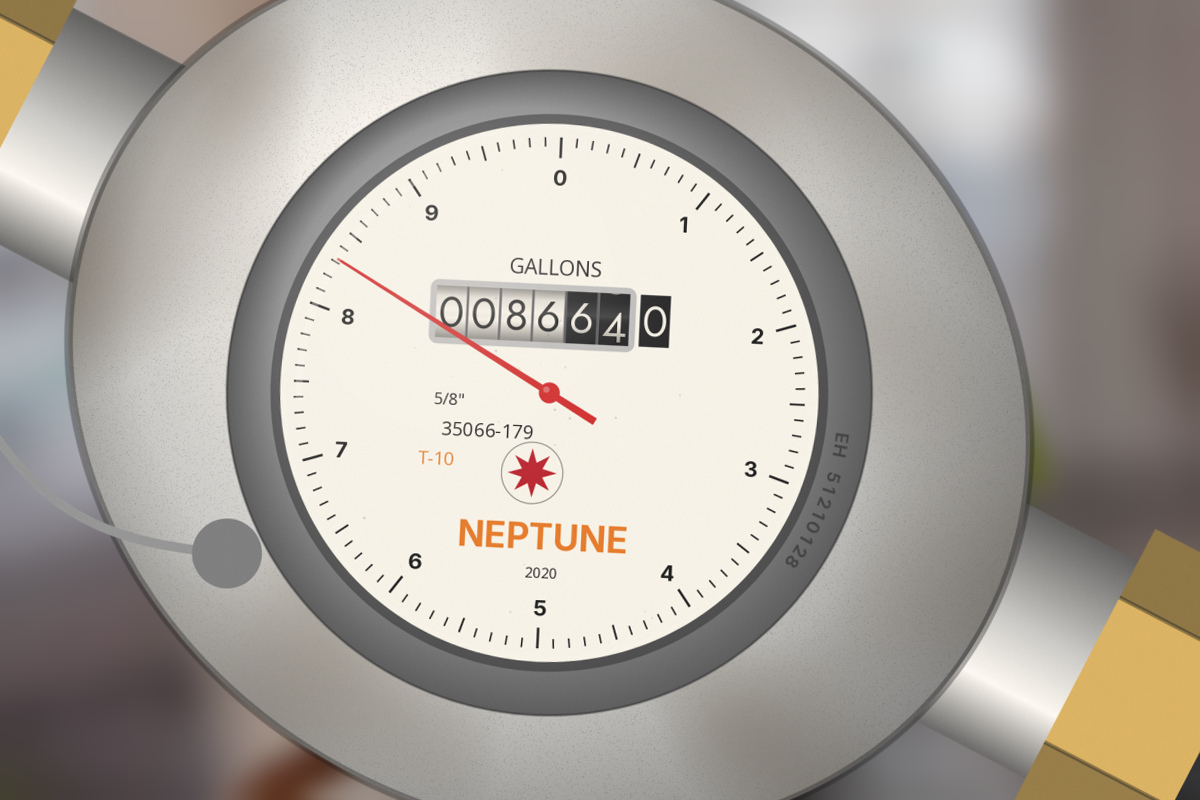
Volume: 86638.3 gal
